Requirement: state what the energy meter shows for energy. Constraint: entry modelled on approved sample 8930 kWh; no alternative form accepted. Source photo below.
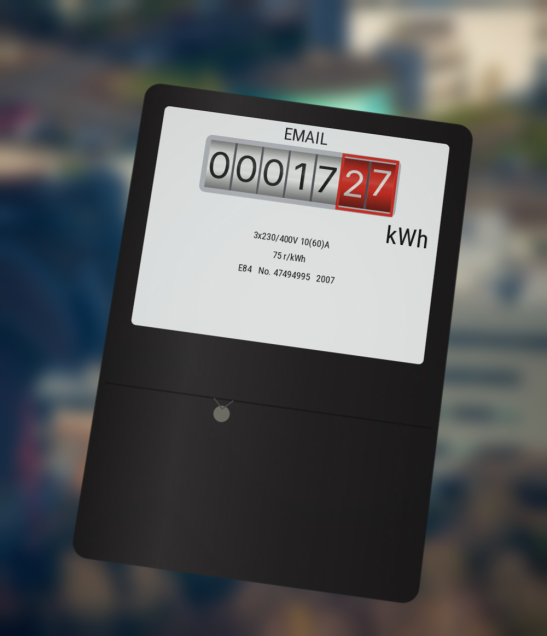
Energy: 17.27 kWh
